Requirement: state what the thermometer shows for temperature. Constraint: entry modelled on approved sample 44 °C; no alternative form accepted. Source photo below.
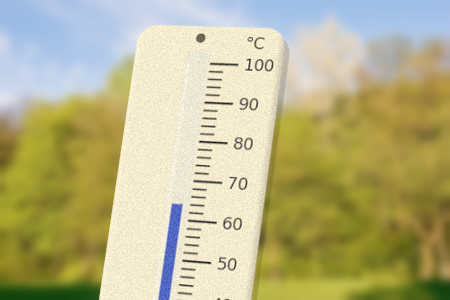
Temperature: 64 °C
